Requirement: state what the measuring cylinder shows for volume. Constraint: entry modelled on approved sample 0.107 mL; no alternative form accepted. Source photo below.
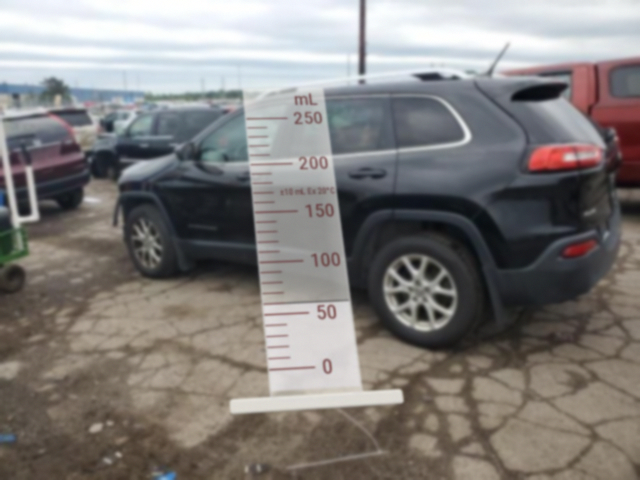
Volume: 60 mL
